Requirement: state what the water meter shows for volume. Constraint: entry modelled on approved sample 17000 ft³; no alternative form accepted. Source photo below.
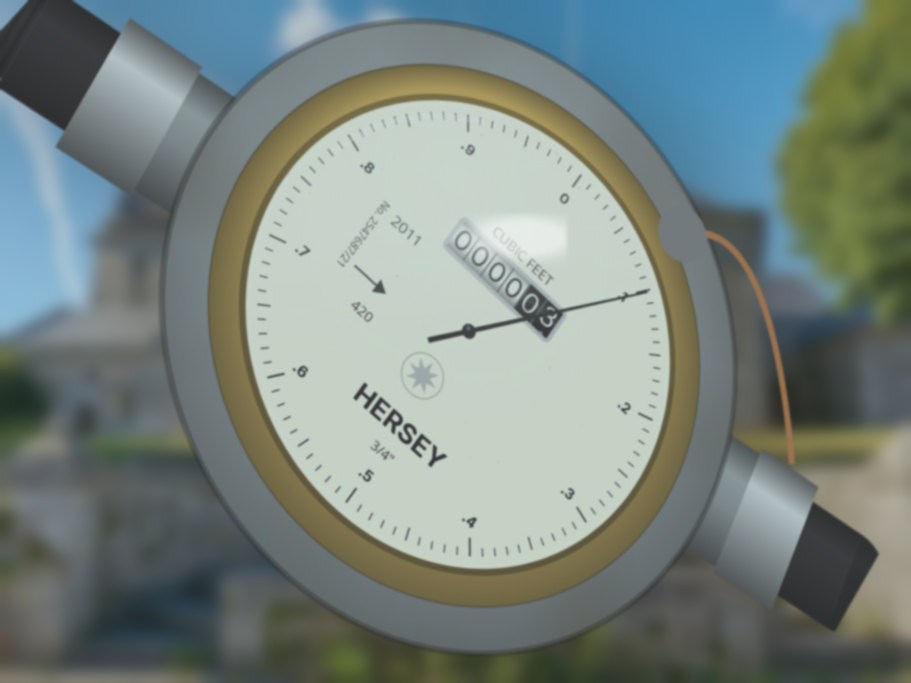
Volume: 3.10 ft³
